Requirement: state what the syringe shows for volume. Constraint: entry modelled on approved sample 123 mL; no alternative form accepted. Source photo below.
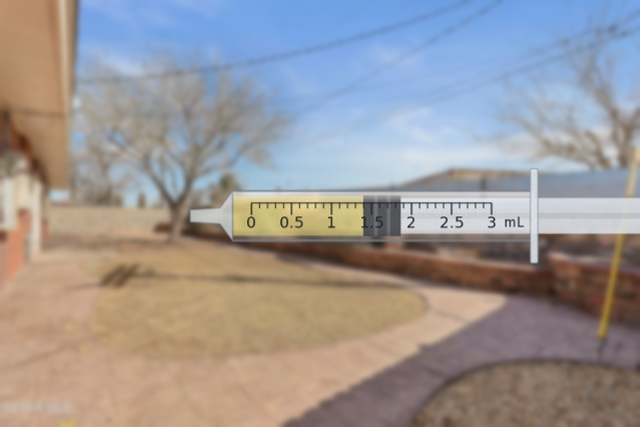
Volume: 1.4 mL
